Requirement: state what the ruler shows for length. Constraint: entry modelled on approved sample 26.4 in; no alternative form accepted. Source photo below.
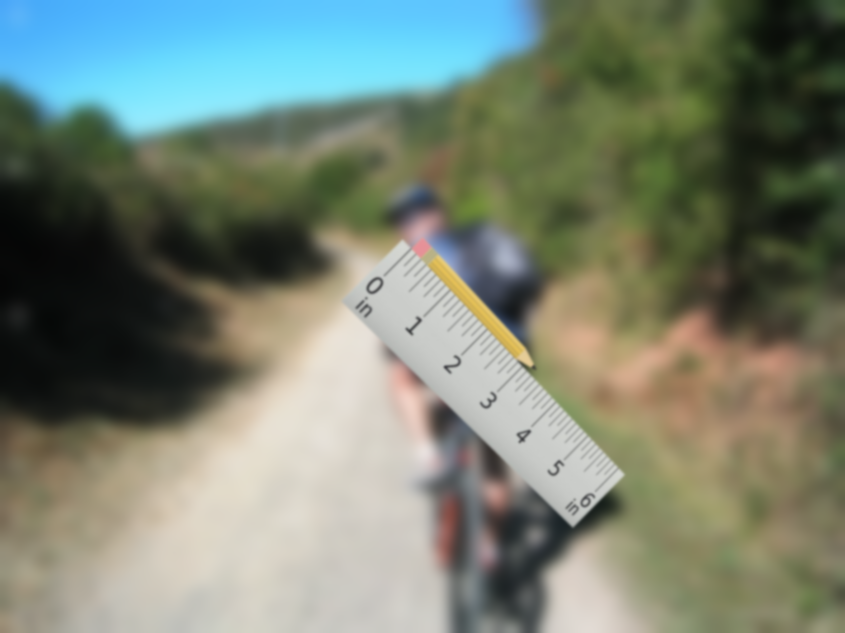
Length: 3.25 in
